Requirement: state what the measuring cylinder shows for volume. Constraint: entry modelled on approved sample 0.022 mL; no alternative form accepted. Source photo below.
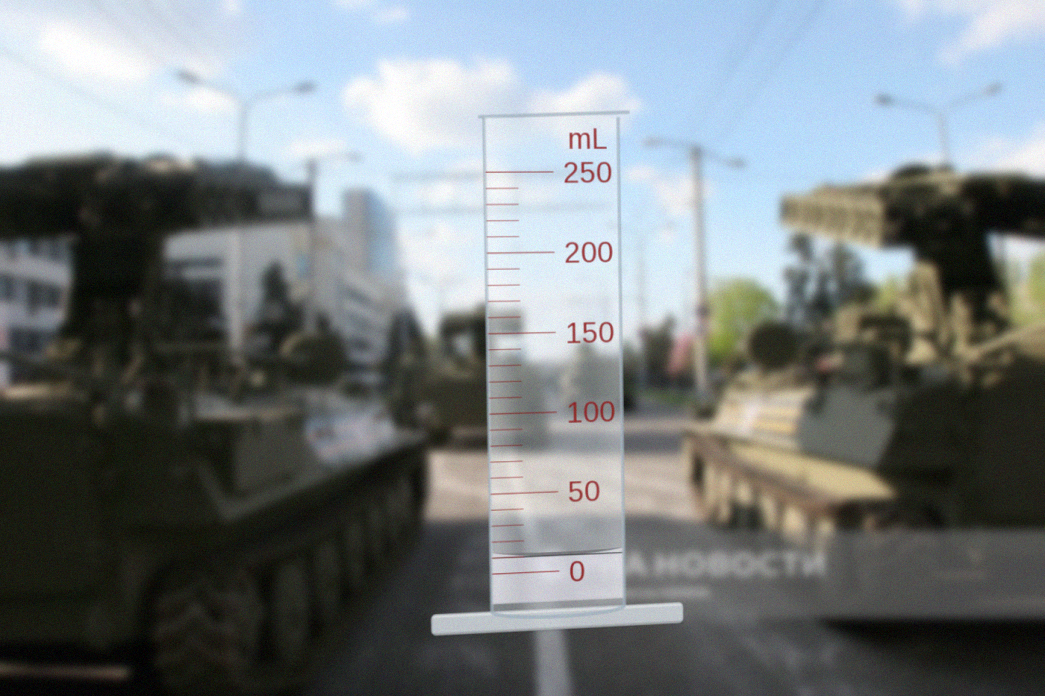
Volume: 10 mL
